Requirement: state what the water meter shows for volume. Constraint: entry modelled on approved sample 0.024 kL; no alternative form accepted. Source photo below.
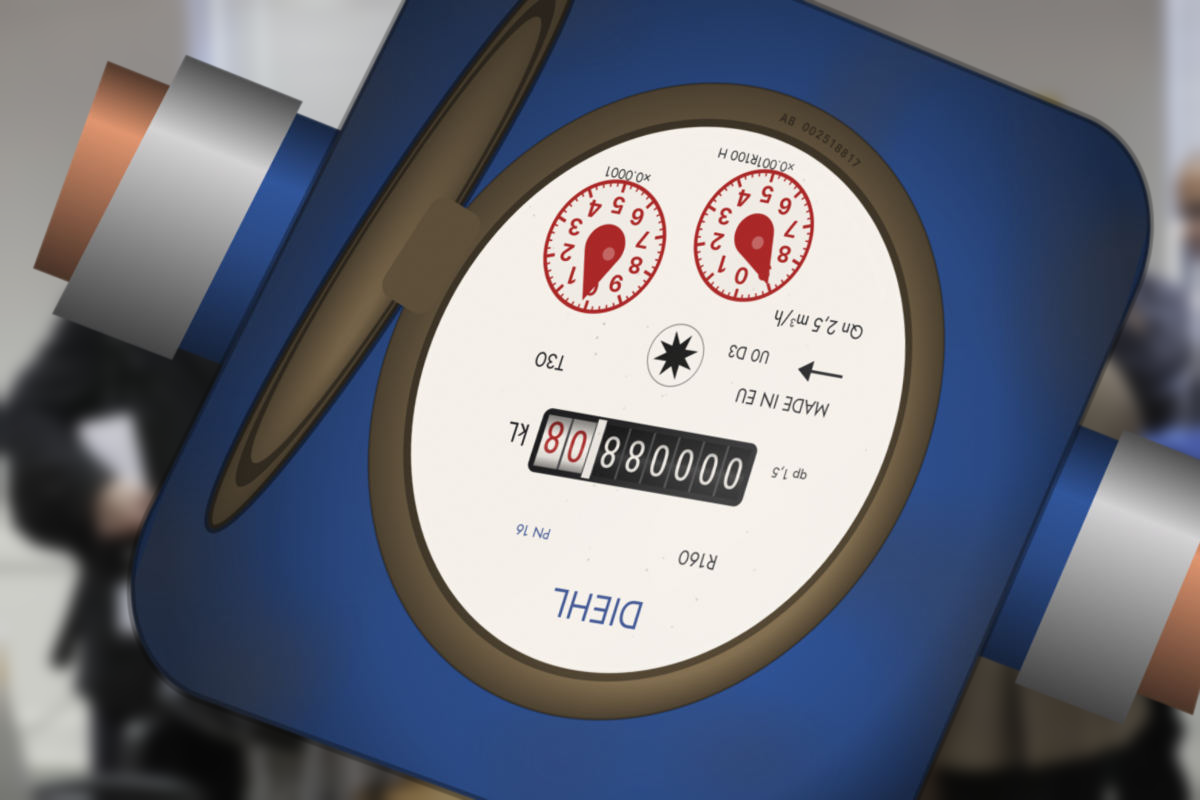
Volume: 88.0790 kL
